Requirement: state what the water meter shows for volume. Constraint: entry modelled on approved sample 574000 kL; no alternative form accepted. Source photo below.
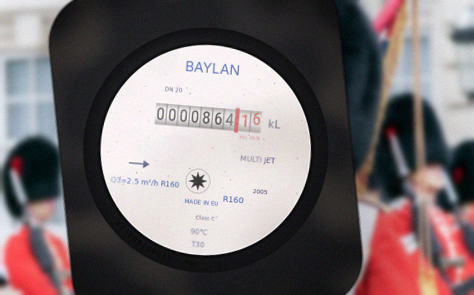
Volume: 864.16 kL
